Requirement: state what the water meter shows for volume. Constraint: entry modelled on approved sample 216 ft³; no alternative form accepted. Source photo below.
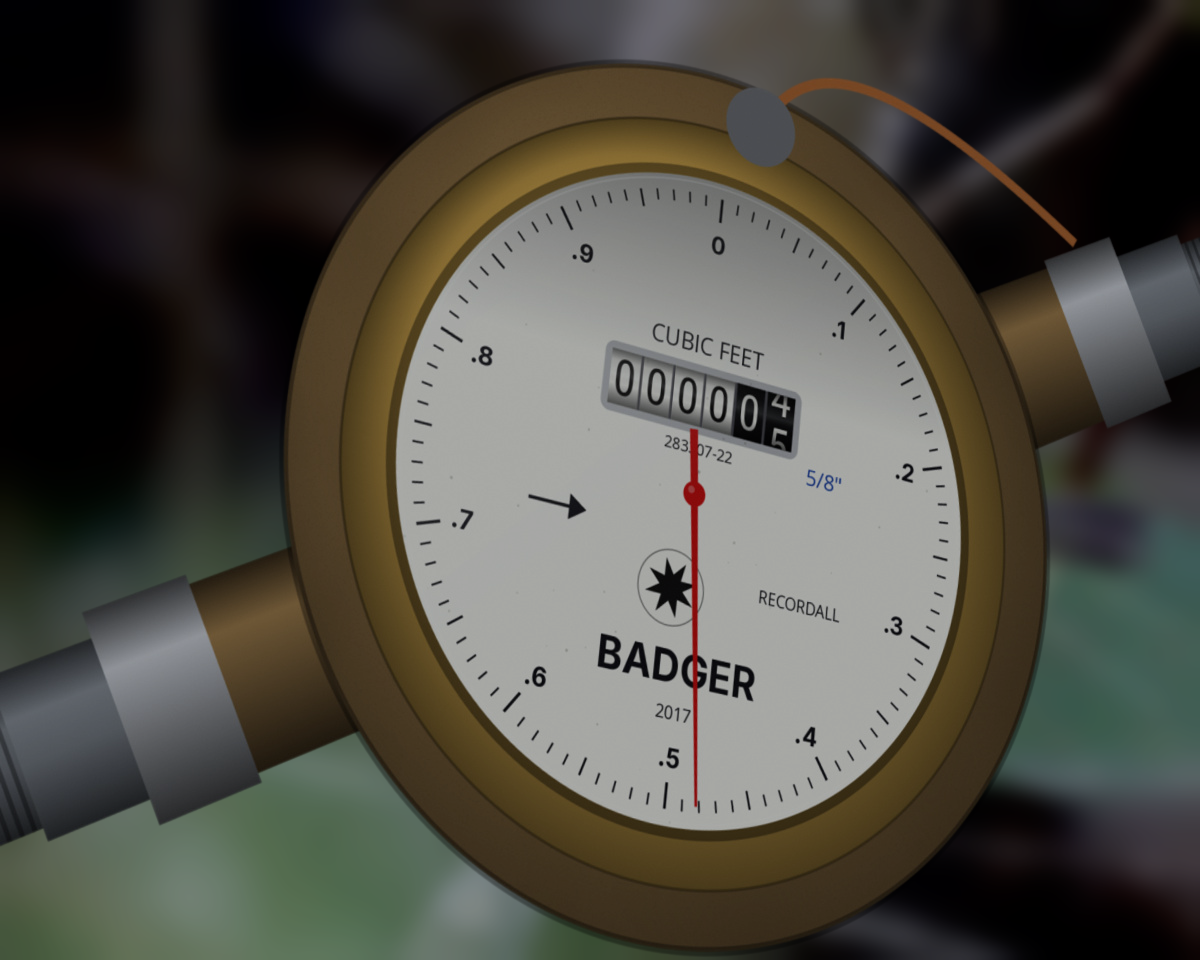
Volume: 4.48 ft³
